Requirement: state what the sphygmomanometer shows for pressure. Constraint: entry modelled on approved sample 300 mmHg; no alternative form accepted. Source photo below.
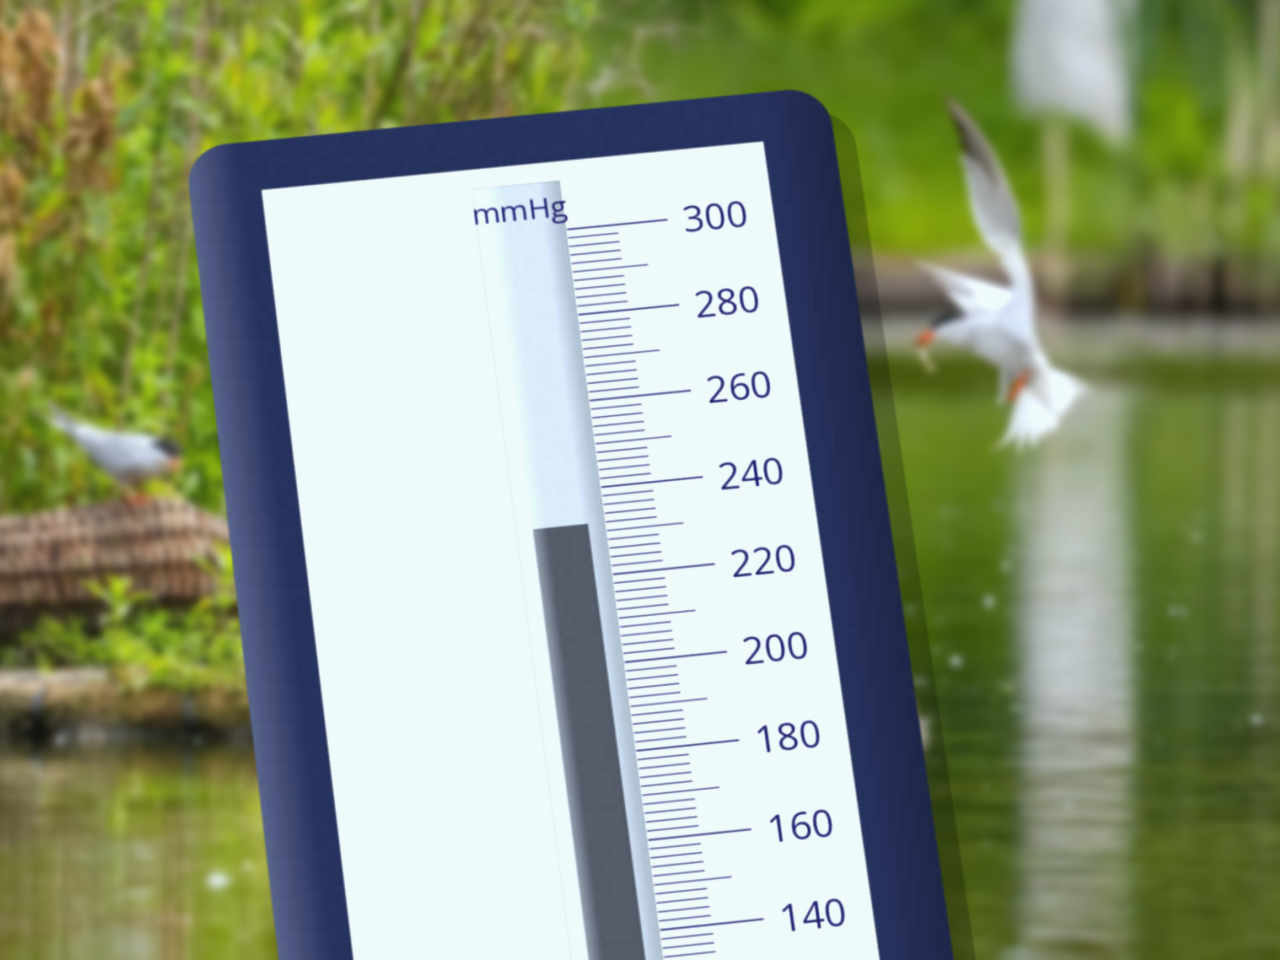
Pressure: 232 mmHg
